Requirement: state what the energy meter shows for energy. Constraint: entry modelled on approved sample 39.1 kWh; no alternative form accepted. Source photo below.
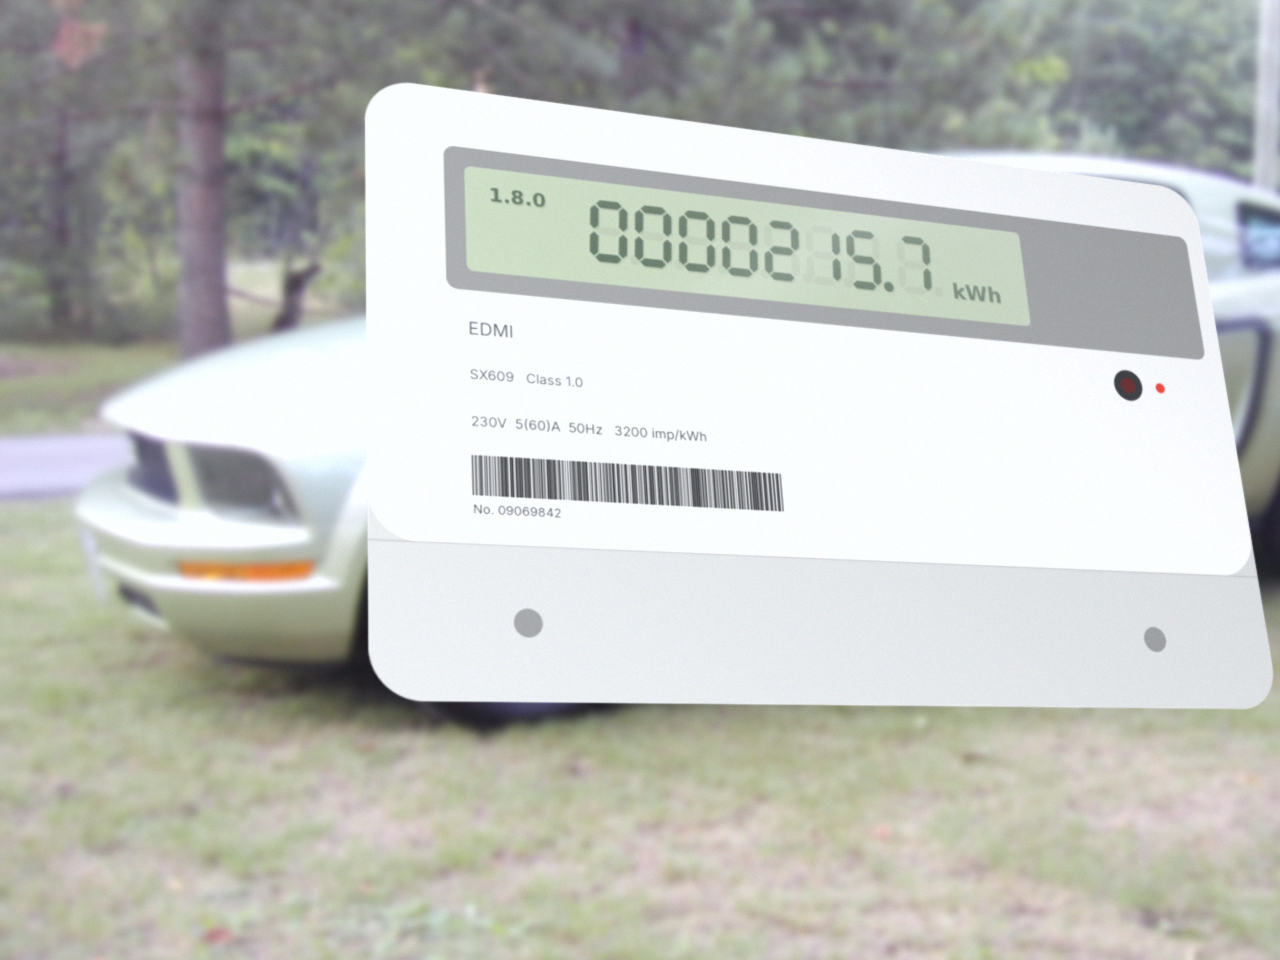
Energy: 215.7 kWh
